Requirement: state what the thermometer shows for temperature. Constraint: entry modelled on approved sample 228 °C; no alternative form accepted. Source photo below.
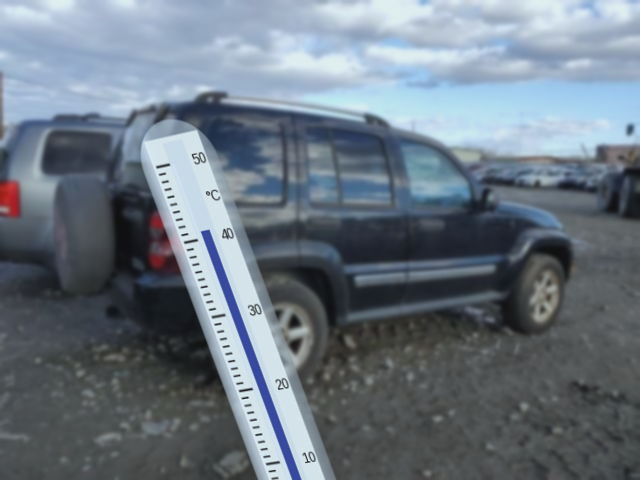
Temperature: 41 °C
